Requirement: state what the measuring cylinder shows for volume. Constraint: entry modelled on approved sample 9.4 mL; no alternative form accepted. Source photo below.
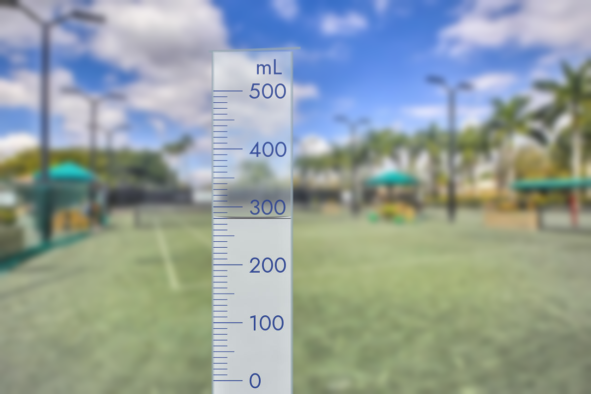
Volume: 280 mL
